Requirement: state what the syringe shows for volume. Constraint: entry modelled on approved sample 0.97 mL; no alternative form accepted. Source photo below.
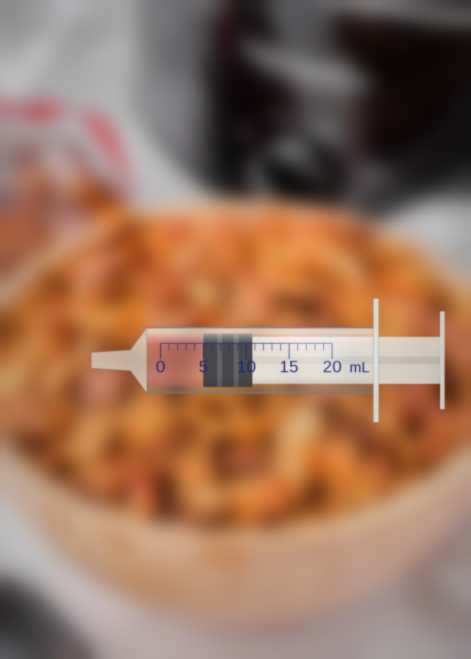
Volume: 5 mL
